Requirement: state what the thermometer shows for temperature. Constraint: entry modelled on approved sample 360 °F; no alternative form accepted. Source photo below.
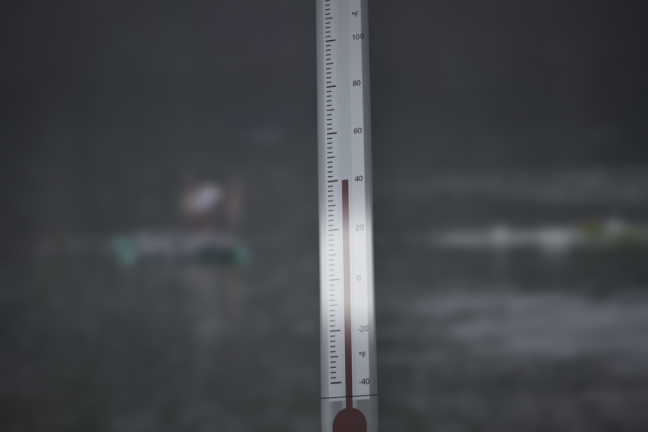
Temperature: 40 °F
